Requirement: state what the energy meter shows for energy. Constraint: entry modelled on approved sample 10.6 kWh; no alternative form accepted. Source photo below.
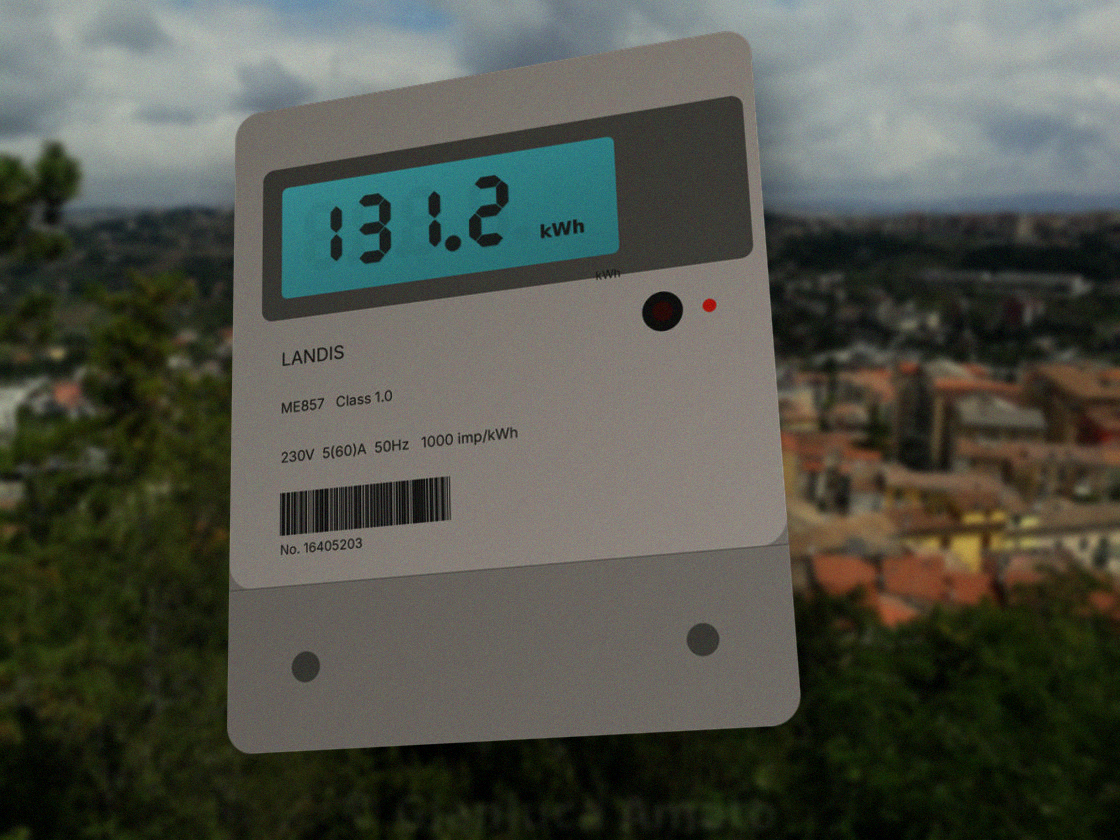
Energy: 131.2 kWh
